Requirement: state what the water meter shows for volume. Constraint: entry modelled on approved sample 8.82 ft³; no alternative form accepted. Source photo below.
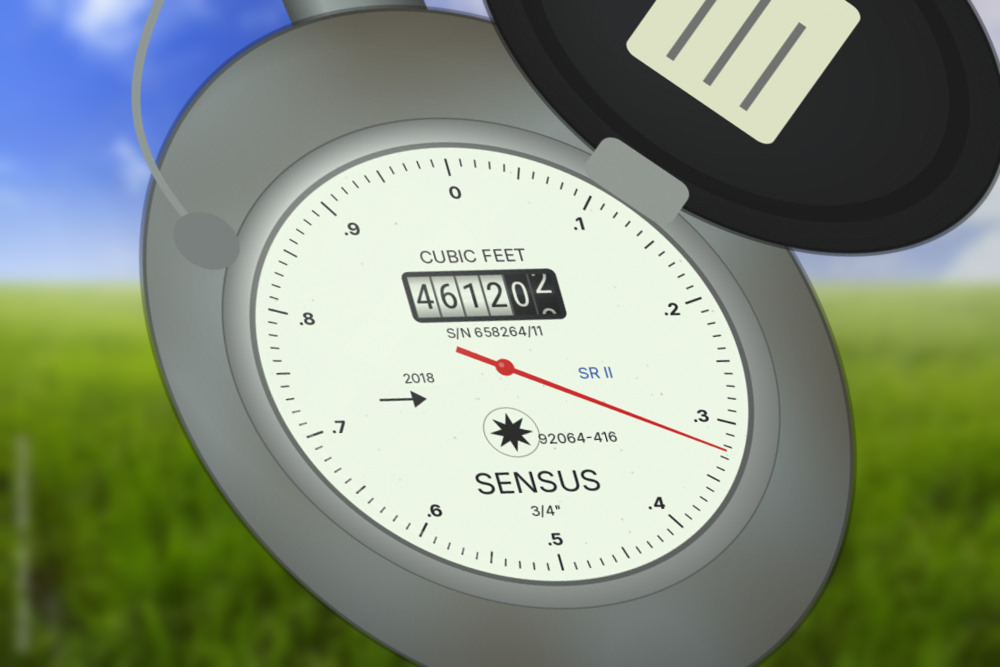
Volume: 461202.32 ft³
